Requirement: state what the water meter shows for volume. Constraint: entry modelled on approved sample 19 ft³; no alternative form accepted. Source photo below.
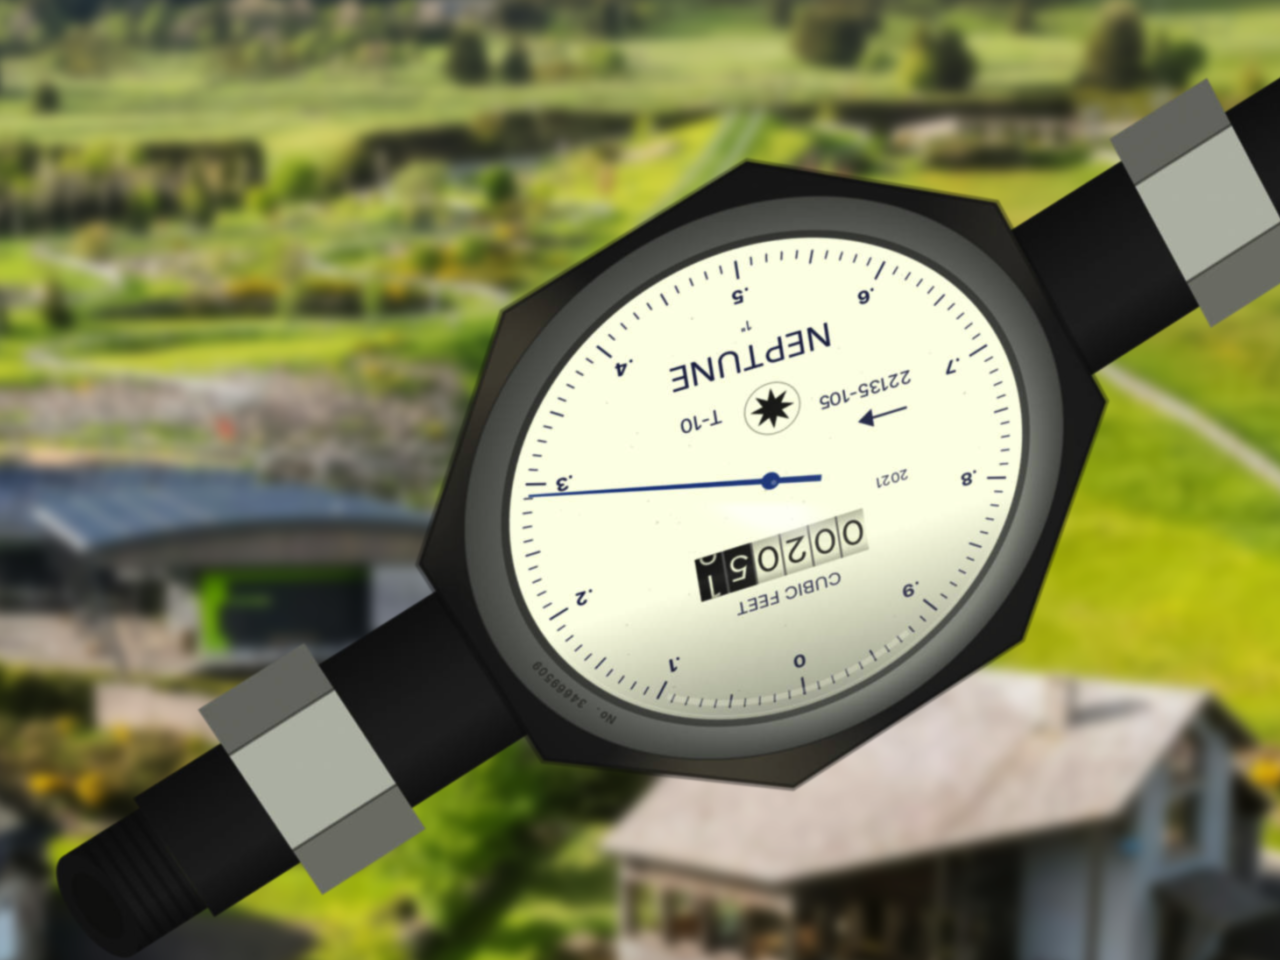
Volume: 2051.29 ft³
